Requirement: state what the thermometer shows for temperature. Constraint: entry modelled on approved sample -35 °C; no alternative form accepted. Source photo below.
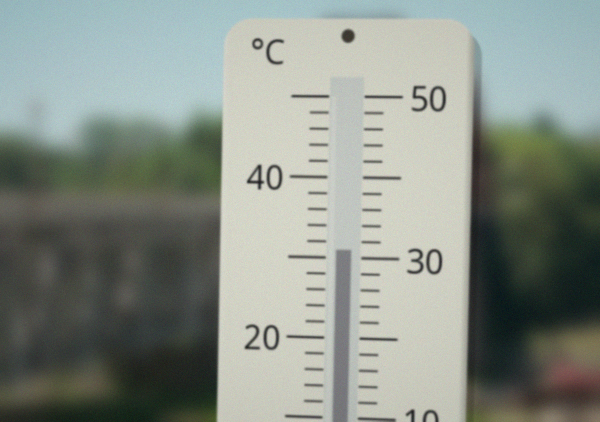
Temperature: 31 °C
